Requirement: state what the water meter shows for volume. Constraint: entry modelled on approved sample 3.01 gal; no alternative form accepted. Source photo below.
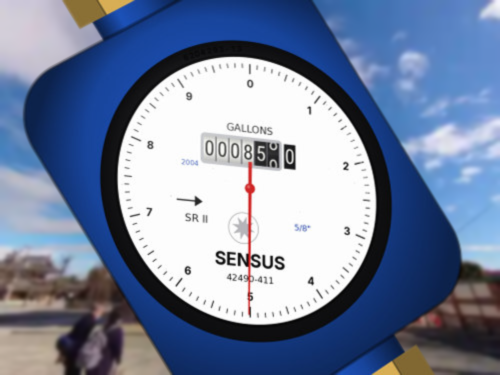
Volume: 8585.0 gal
